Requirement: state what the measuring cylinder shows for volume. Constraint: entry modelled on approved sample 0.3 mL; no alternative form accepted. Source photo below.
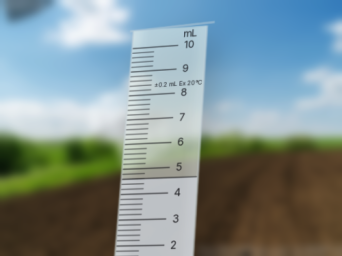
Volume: 4.6 mL
